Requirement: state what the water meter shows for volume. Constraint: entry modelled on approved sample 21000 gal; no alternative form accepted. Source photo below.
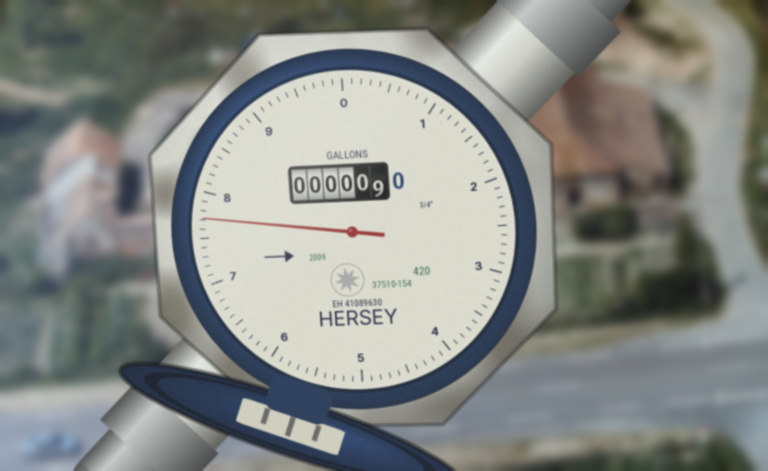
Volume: 87.7 gal
